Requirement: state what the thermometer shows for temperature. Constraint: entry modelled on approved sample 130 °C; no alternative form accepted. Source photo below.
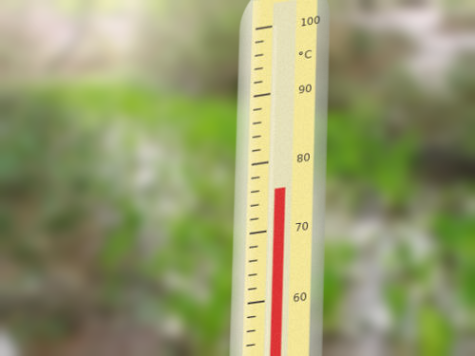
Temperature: 76 °C
